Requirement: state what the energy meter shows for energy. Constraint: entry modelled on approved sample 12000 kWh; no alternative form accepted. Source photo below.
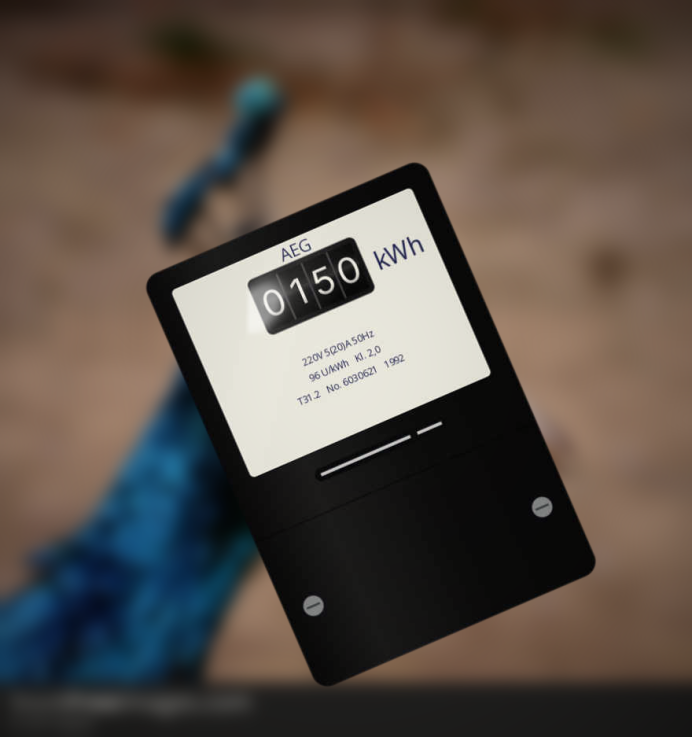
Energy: 150 kWh
